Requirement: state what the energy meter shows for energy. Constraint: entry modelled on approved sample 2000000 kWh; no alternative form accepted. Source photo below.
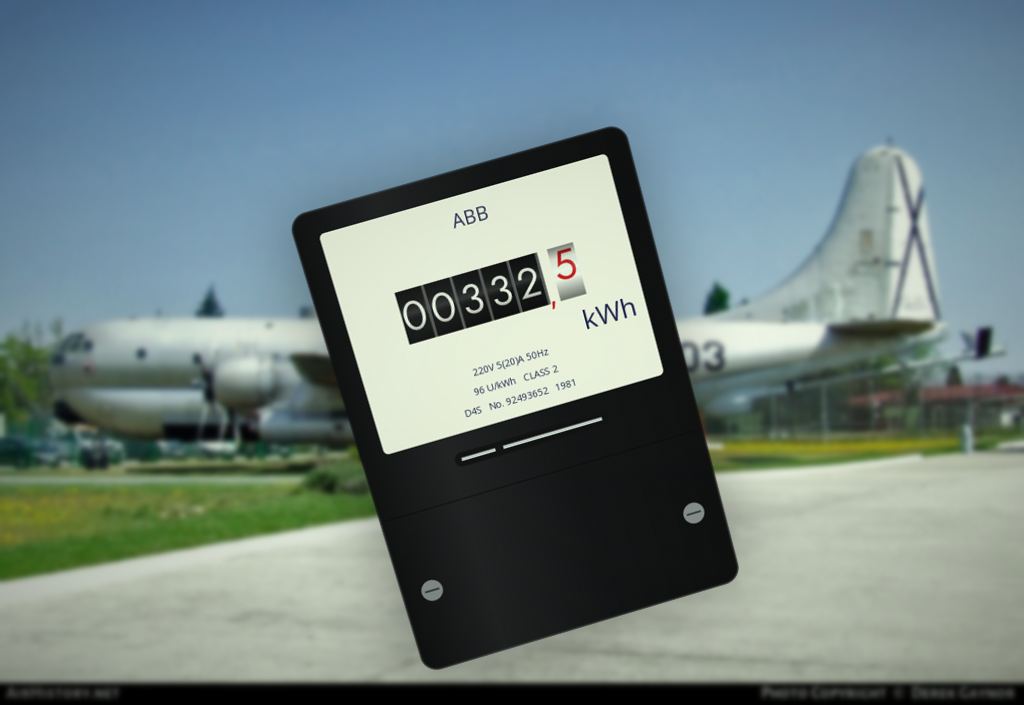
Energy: 332.5 kWh
